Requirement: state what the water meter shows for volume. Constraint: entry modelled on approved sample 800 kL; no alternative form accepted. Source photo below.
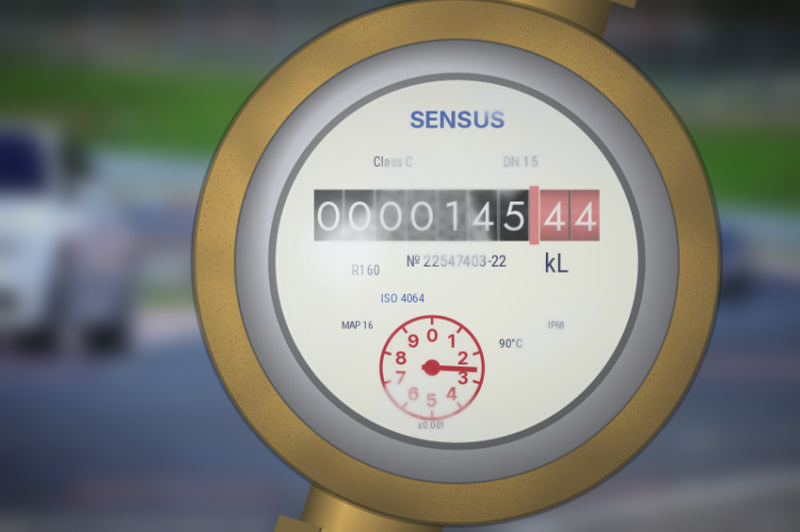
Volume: 145.442 kL
